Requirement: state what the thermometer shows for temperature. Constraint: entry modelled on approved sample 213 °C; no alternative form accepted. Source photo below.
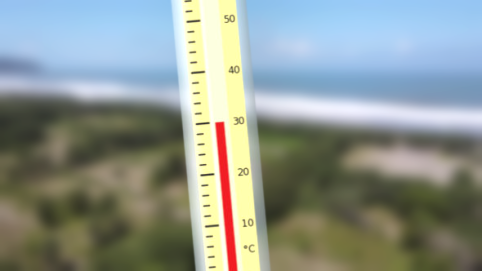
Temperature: 30 °C
